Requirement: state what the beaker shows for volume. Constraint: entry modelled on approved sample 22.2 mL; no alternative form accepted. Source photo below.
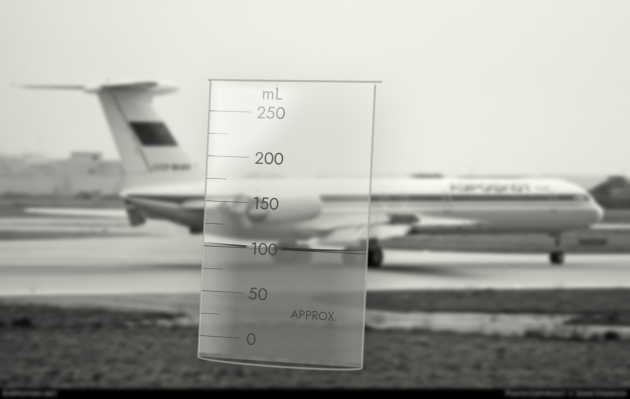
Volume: 100 mL
